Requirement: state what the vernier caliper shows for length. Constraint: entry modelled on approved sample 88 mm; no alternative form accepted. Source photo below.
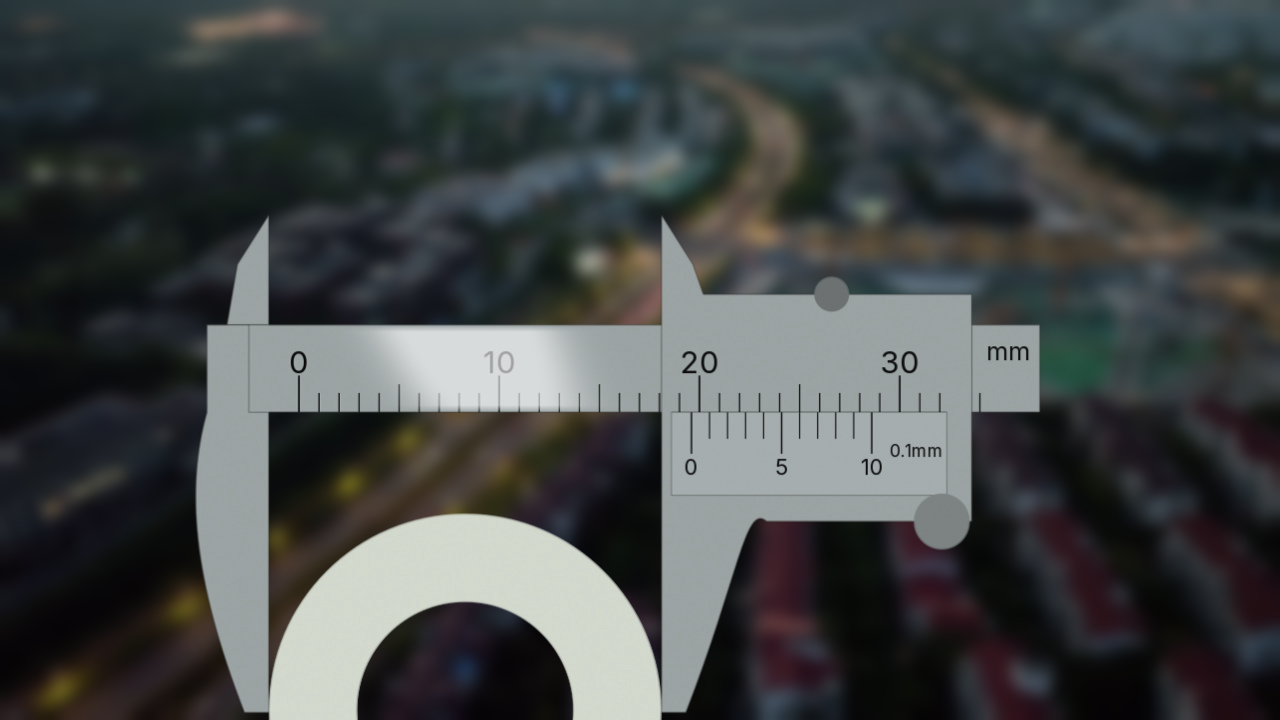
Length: 19.6 mm
